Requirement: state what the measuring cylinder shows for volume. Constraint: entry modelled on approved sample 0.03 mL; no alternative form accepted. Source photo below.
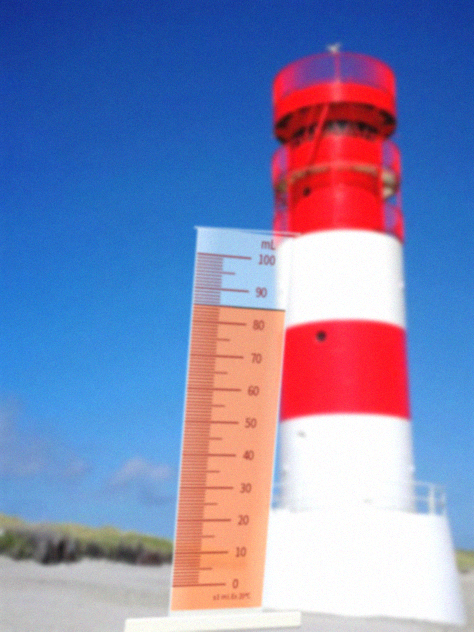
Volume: 85 mL
